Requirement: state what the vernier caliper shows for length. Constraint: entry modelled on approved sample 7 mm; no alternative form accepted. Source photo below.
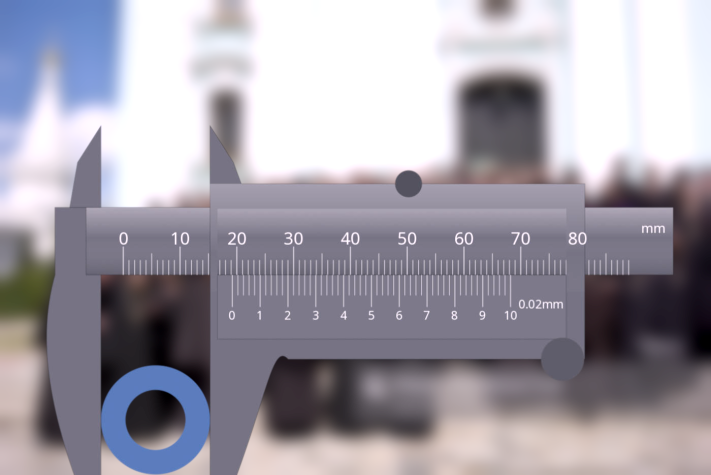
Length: 19.2 mm
